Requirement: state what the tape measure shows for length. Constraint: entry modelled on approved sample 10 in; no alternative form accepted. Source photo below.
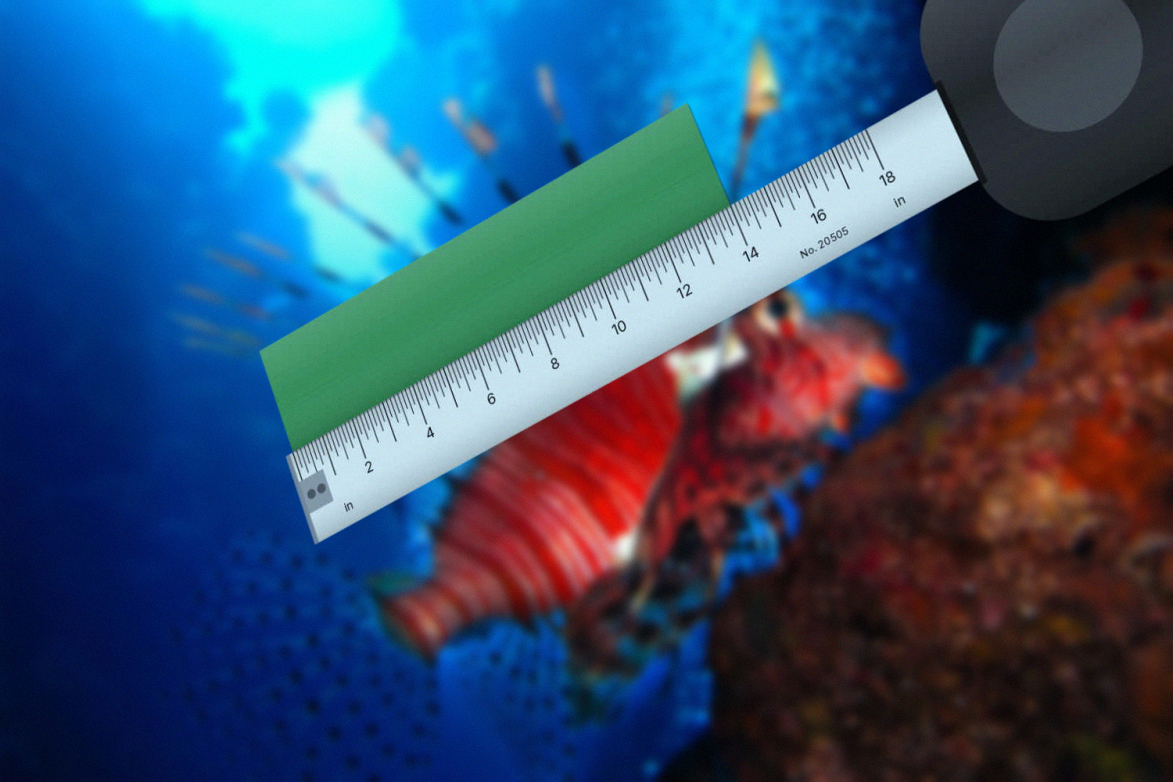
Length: 14 in
